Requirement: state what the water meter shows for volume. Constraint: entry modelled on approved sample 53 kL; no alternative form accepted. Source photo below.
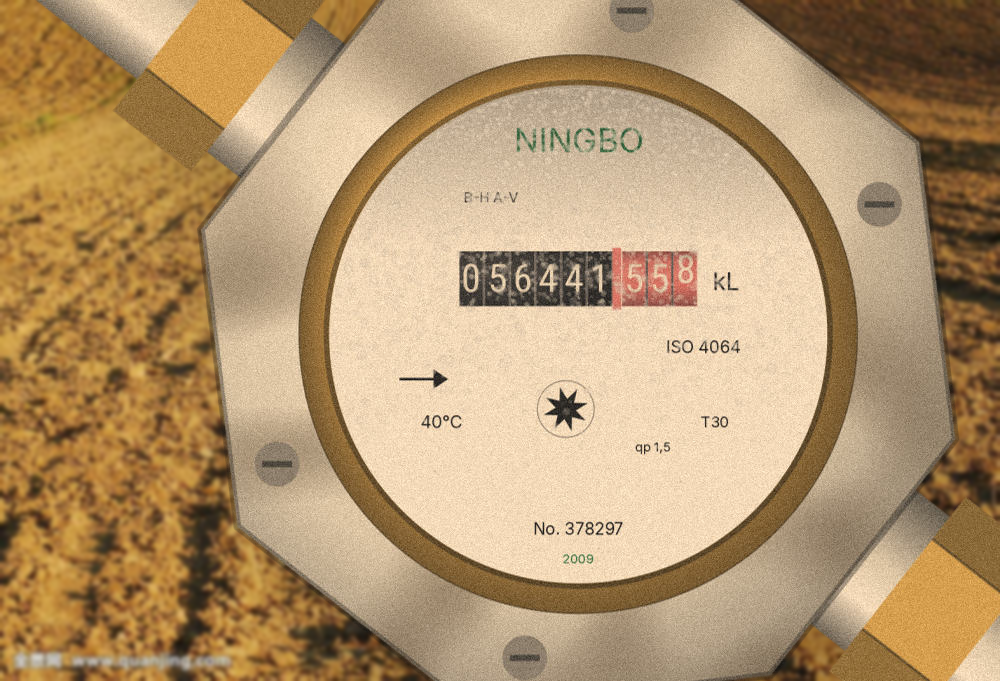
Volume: 56441.558 kL
